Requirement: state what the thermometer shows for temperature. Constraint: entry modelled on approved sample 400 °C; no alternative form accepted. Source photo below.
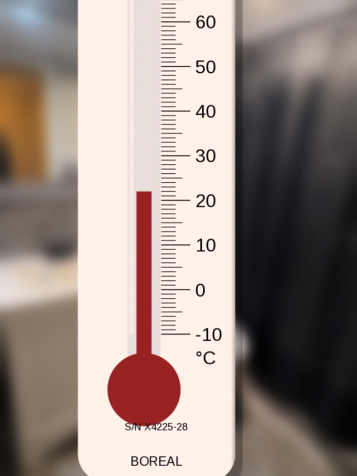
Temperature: 22 °C
